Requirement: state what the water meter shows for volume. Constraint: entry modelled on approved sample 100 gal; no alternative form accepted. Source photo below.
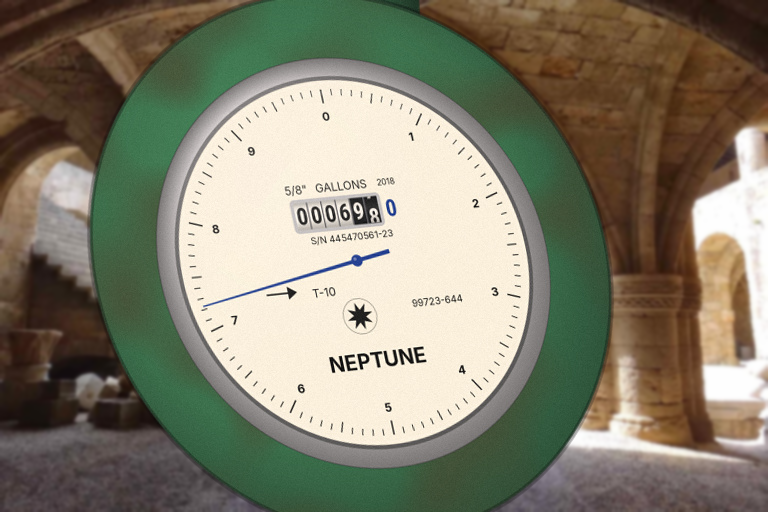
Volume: 6977.2 gal
